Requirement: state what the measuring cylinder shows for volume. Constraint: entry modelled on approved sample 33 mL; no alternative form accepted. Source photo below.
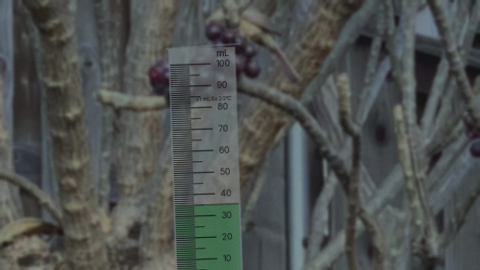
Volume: 35 mL
